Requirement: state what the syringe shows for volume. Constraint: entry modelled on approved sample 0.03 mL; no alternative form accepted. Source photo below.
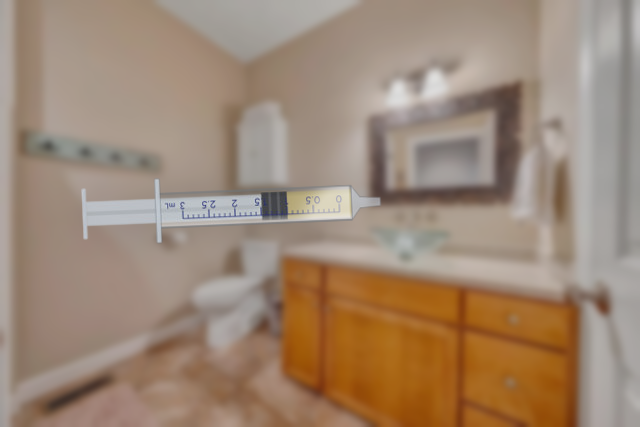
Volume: 1 mL
